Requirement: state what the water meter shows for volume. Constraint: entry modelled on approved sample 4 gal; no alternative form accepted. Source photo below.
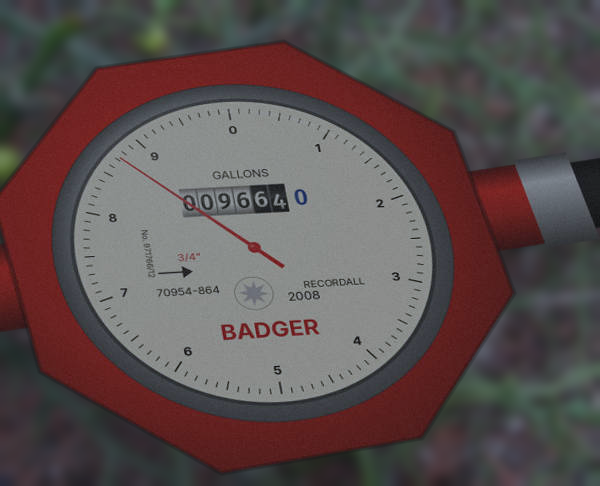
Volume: 96638.7 gal
